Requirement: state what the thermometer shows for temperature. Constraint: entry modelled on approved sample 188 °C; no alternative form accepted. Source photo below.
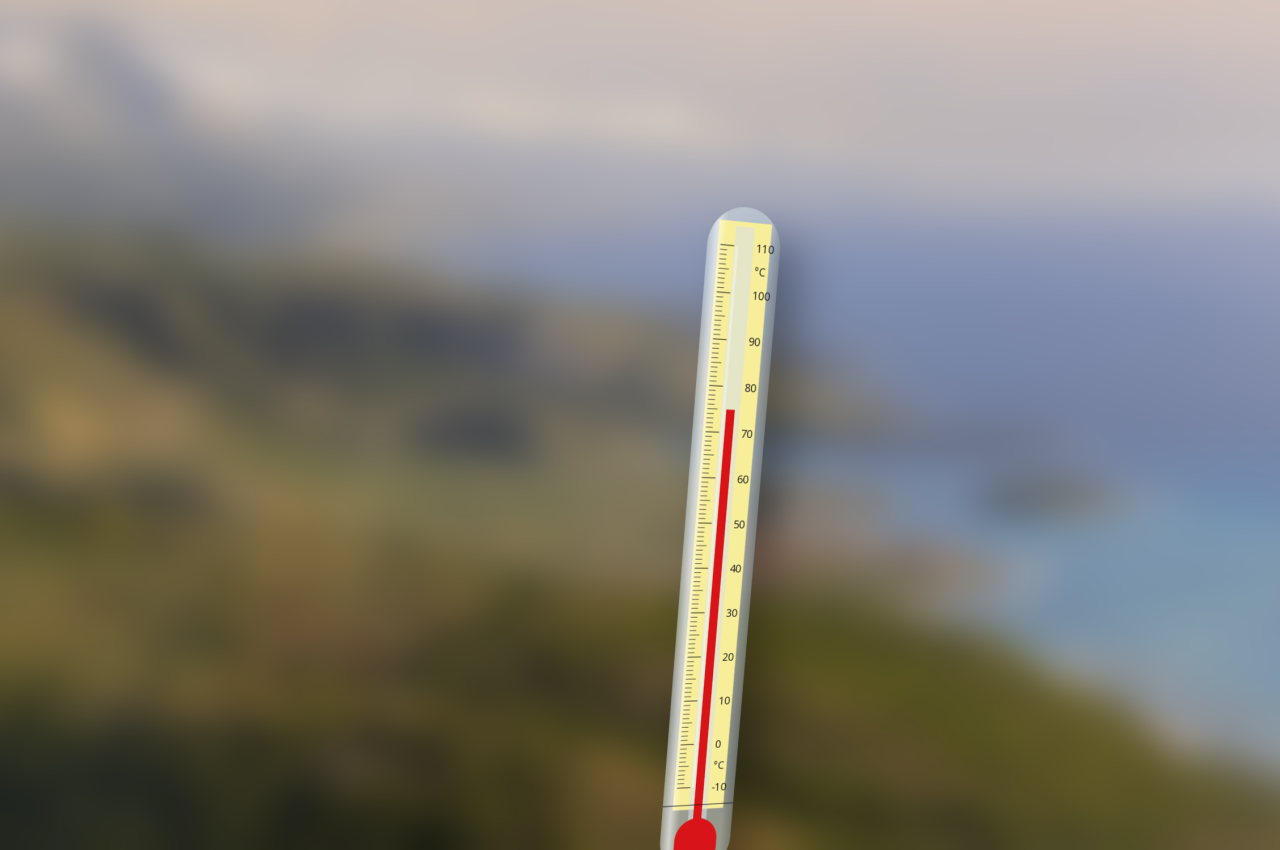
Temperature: 75 °C
